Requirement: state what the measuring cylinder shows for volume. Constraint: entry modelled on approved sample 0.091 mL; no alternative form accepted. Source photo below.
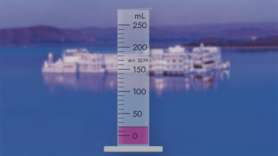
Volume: 20 mL
